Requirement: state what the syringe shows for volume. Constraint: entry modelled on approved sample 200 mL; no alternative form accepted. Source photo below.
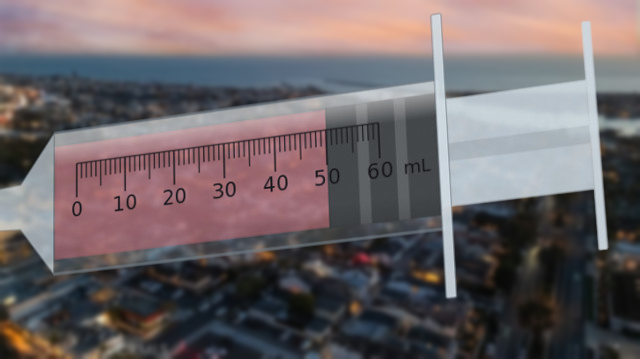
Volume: 50 mL
